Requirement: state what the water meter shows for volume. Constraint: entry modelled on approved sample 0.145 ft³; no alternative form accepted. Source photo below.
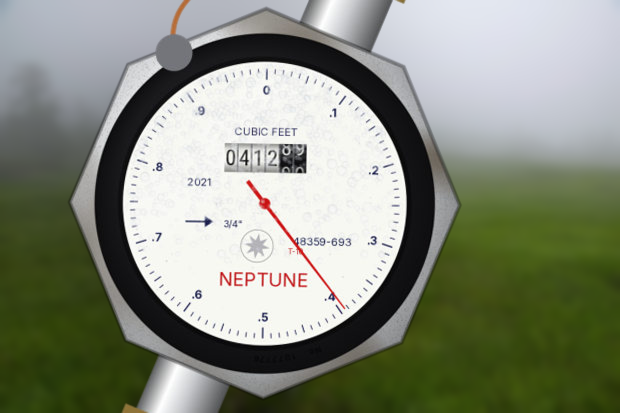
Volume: 41289.39 ft³
